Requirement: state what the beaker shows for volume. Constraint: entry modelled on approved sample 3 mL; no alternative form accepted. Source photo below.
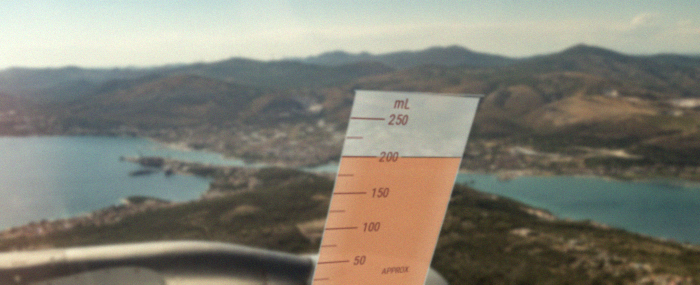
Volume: 200 mL
